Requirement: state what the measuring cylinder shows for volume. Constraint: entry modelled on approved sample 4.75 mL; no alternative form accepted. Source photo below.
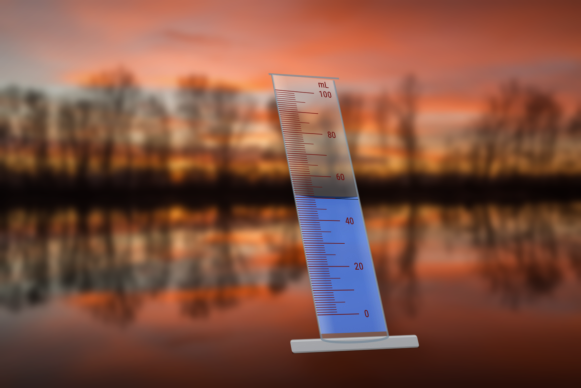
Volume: 50 mL
